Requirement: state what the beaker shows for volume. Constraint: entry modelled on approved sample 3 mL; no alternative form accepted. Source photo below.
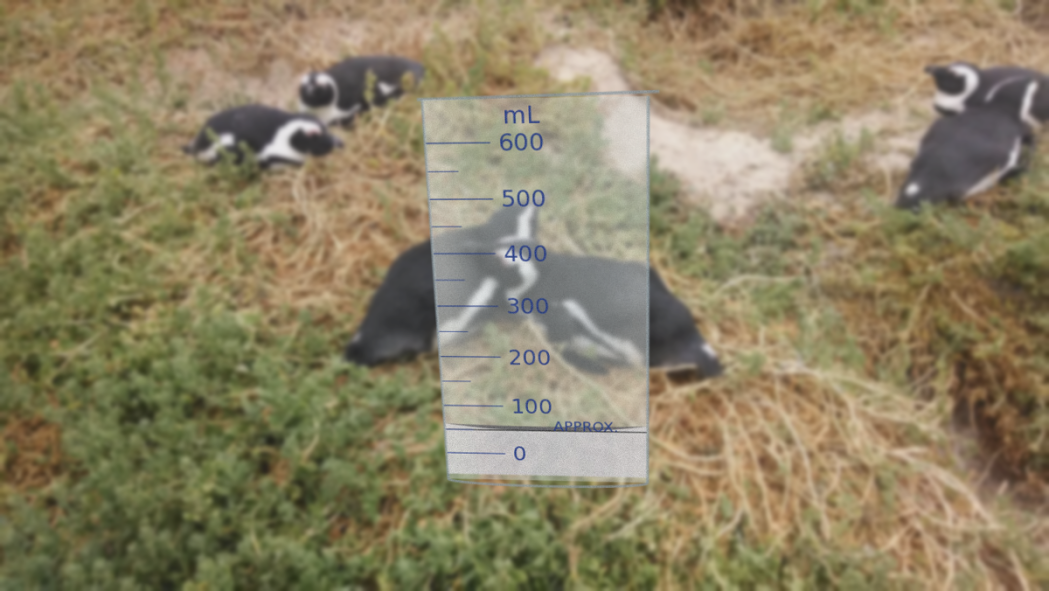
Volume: 50 mL
